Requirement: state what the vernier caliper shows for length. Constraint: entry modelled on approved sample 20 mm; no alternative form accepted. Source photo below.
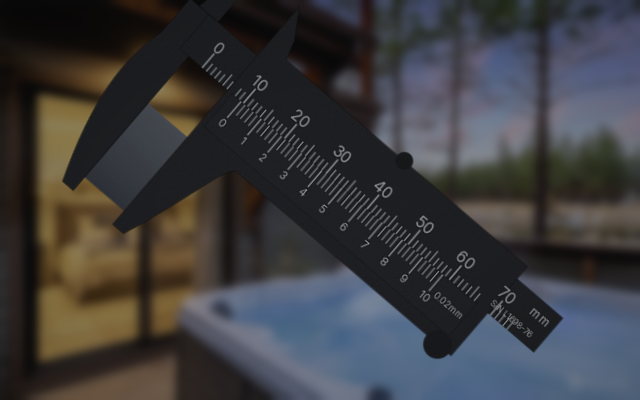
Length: 9.5 mm
